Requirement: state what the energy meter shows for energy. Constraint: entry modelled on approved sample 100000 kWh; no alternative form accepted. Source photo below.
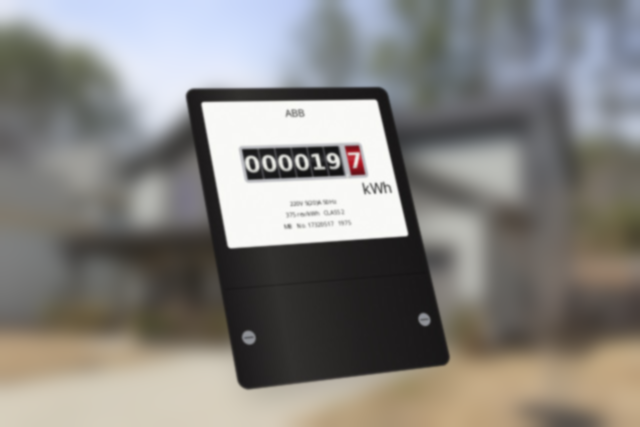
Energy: 19.7 kWh
